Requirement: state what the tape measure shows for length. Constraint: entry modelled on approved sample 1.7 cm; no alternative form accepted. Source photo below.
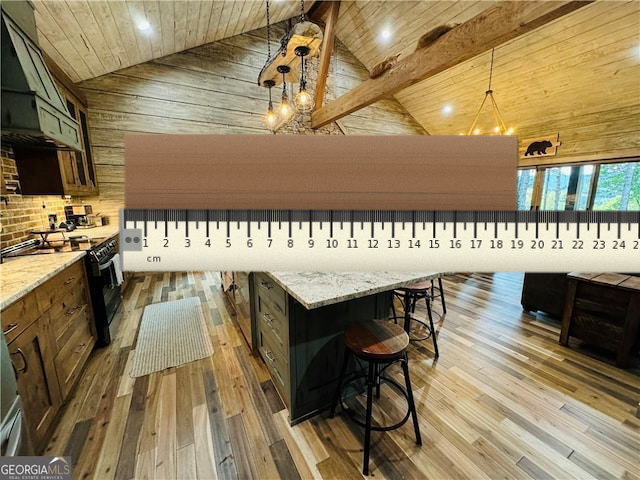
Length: 19 cm
